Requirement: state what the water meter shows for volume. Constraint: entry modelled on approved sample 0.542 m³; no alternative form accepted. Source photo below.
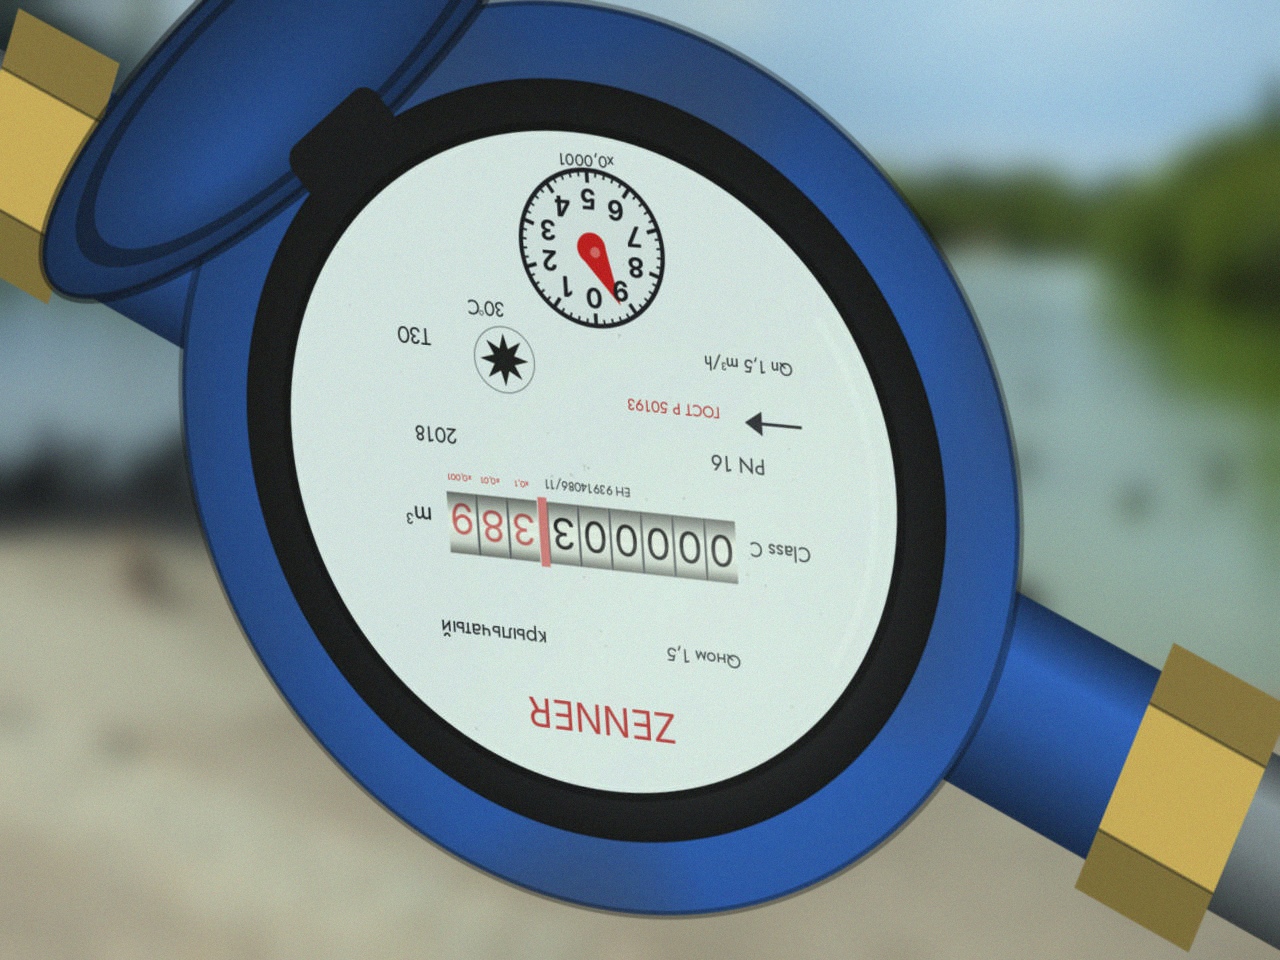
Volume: 3.3889 m³
